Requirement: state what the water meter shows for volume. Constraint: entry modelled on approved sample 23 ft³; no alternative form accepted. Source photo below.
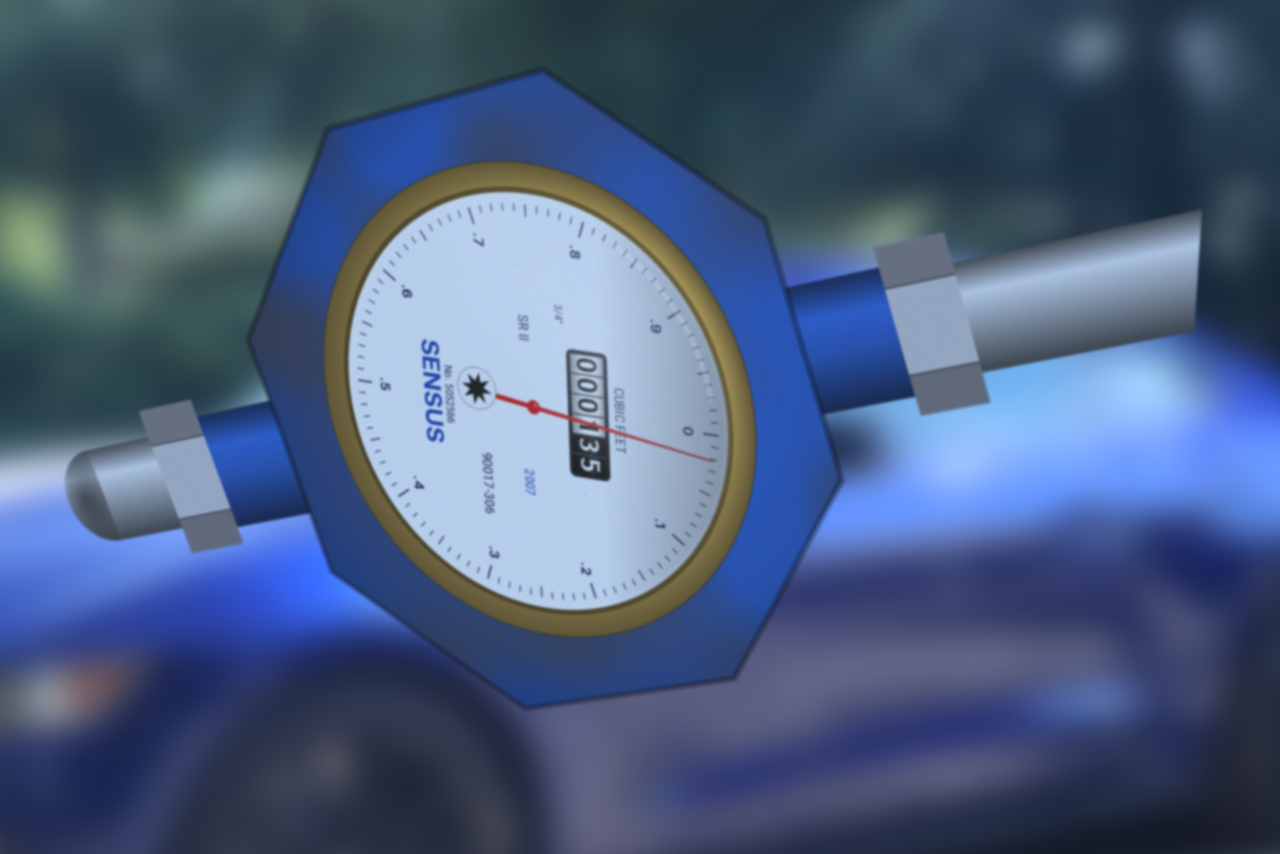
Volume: 135.02 ft³
